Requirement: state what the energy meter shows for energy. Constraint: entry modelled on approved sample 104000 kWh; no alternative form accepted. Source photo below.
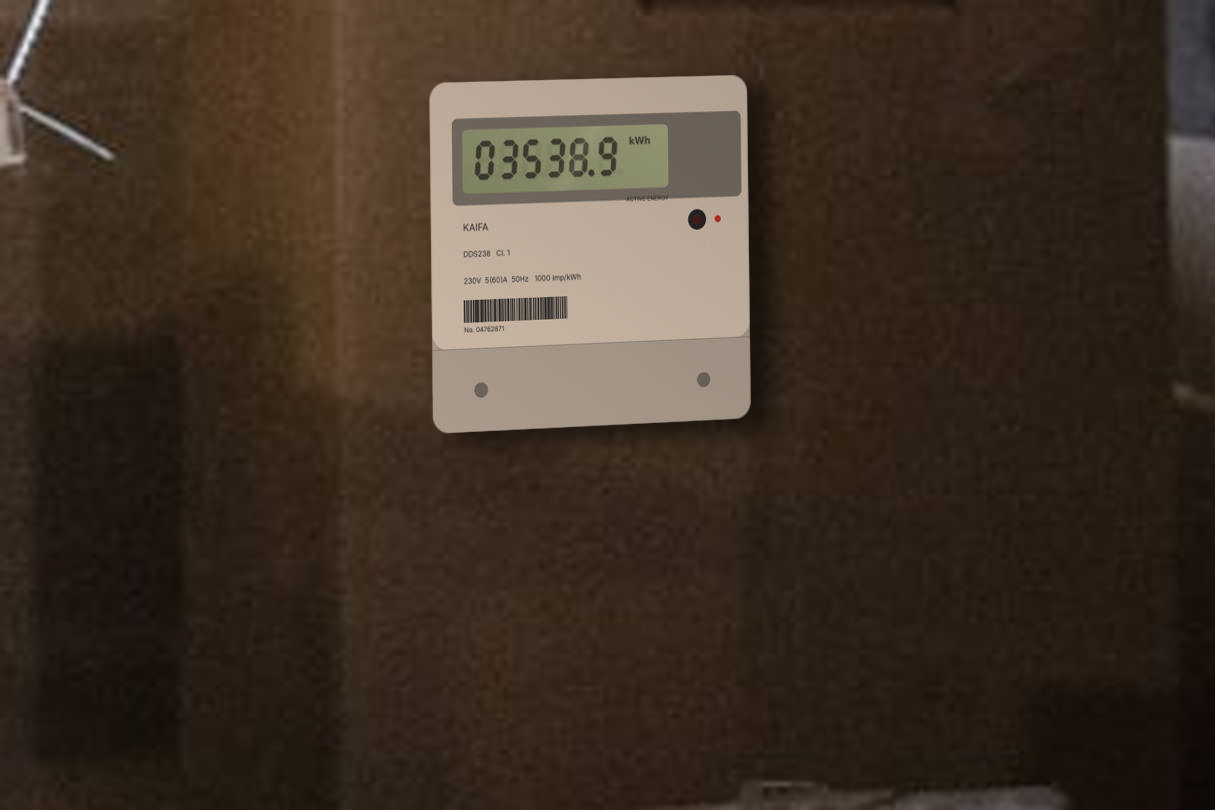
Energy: 3538.9 kWh
